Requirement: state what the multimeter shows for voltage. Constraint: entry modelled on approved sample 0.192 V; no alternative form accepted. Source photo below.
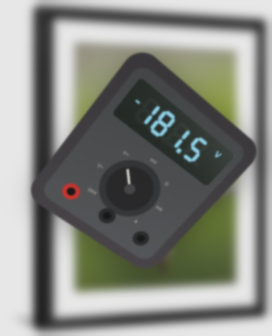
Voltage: -181.5 V
